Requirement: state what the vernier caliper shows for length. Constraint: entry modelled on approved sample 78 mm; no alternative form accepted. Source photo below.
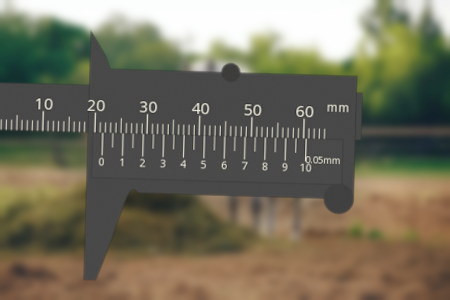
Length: 21.5 mm
